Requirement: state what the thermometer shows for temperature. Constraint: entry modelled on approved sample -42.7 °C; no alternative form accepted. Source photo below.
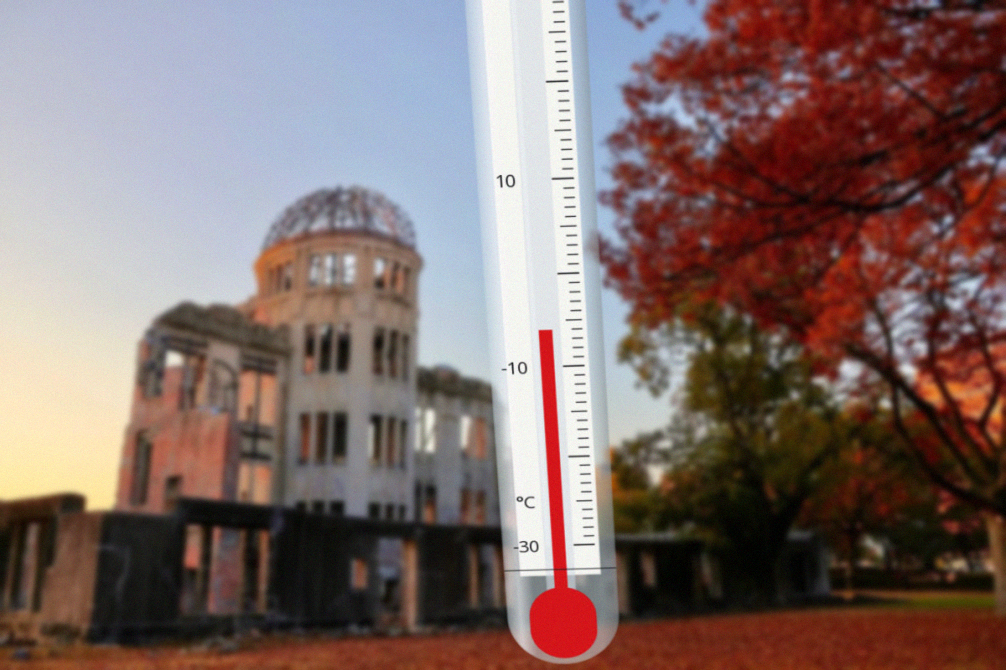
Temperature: -6 °C
